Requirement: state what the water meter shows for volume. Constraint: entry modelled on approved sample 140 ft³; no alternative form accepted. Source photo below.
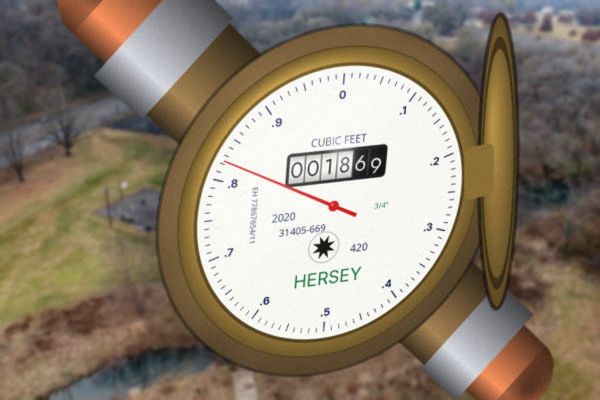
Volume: 1868.82 ft³
